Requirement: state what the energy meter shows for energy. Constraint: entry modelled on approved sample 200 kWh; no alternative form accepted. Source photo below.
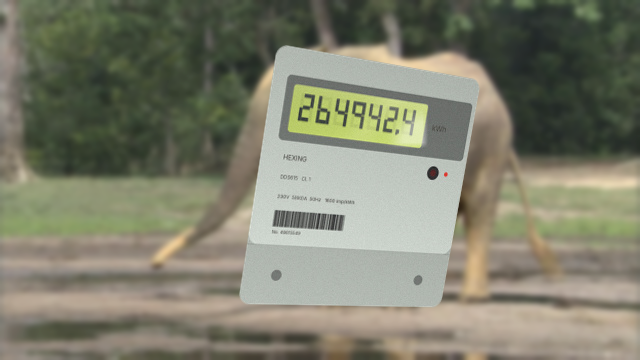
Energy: 264942.4 kWh
